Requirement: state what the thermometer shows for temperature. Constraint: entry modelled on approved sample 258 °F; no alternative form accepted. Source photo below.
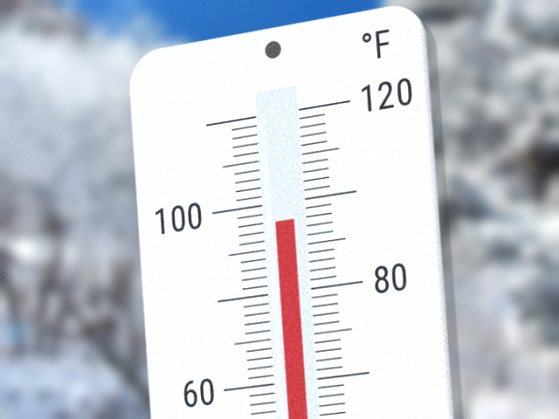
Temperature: 96 °F
